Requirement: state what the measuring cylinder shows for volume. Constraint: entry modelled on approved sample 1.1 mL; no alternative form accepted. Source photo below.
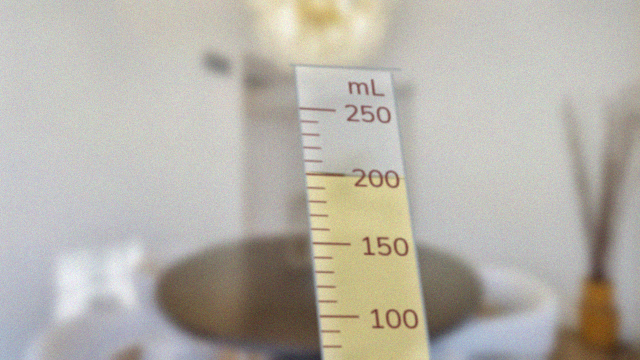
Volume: 200 mL
